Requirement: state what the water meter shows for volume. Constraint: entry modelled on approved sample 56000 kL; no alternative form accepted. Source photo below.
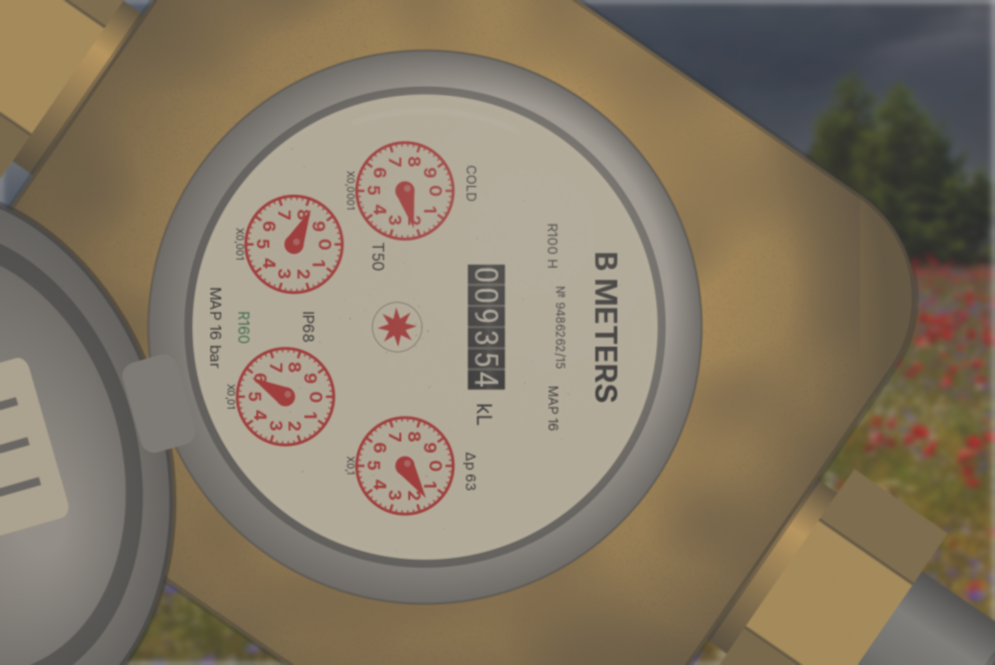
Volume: 9354.1582 kL
